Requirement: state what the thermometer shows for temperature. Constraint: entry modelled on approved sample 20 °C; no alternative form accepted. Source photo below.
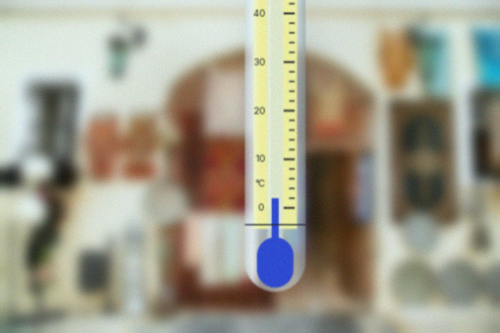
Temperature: 2 °C
